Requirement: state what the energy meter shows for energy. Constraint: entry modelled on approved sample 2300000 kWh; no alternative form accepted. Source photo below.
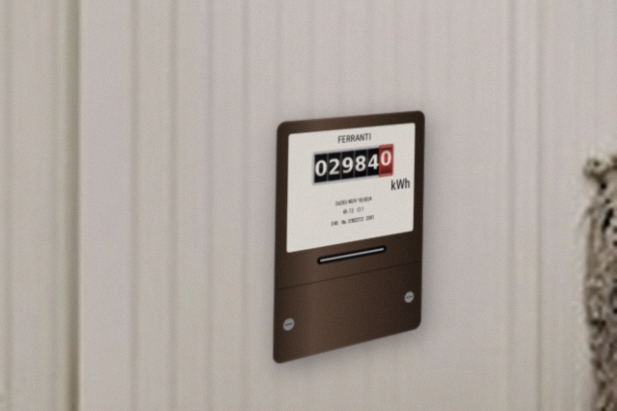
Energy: 2984.0 kWh
